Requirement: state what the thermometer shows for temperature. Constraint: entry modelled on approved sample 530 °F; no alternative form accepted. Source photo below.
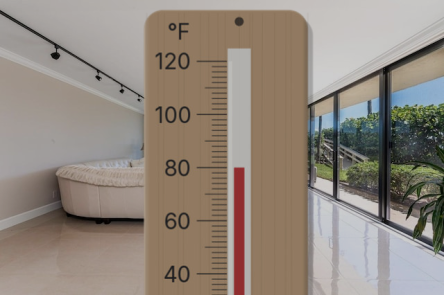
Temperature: 80 °F
